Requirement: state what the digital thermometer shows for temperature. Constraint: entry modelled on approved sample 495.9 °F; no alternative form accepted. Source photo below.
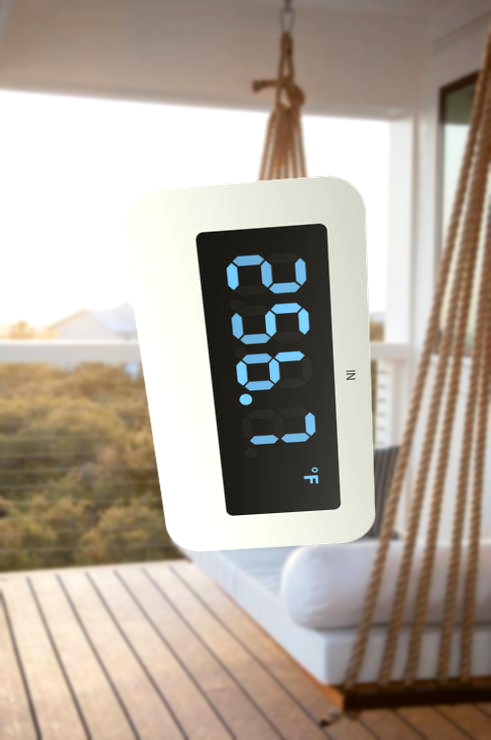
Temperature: 256.7 °F
